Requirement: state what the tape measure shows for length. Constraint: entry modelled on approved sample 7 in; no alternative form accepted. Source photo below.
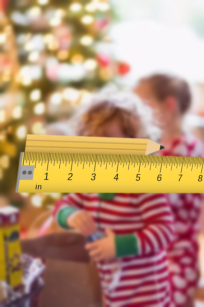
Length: 6 in
